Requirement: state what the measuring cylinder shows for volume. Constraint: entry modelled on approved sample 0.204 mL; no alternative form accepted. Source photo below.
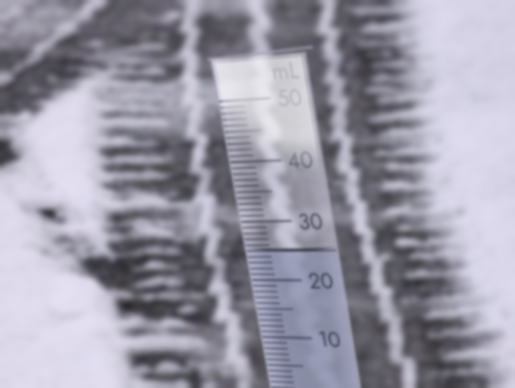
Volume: 25 mL
